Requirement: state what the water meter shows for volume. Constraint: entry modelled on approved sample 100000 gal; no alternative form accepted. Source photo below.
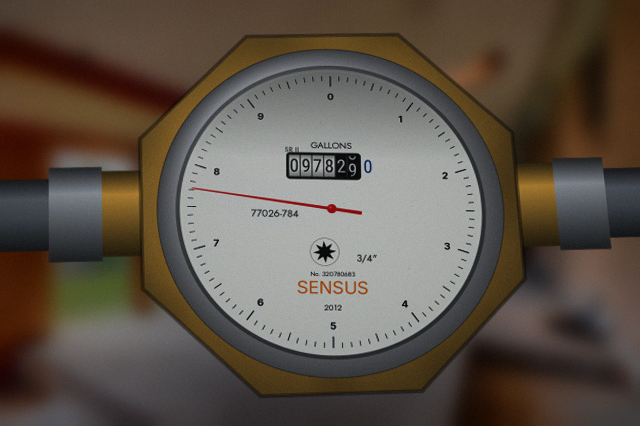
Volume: 978287.7 gal
